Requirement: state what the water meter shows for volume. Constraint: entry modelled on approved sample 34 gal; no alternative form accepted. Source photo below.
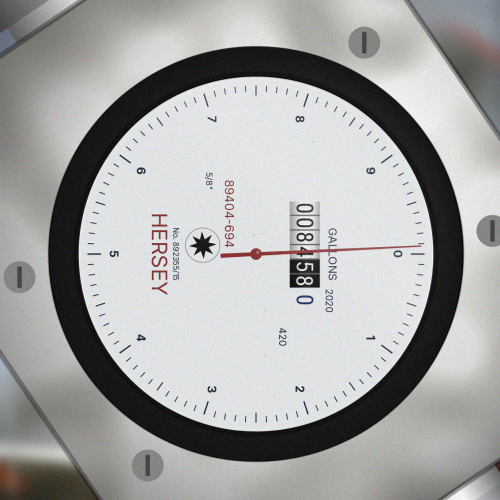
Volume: 84579.9 gal
